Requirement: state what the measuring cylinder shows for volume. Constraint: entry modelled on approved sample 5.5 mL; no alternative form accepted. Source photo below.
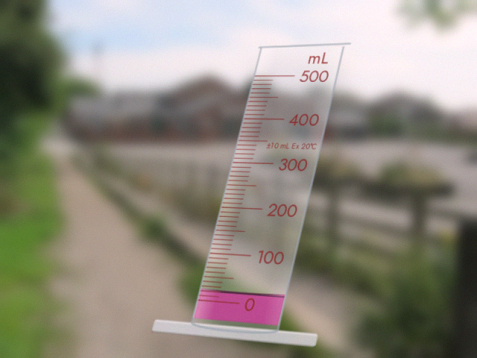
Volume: 20 mL
